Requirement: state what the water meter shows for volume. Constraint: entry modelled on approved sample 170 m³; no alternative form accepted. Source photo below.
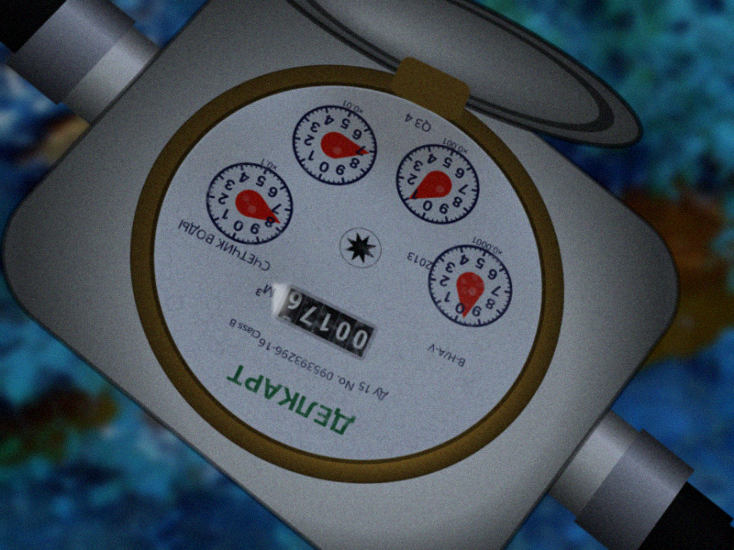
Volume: 175.7709 m³
